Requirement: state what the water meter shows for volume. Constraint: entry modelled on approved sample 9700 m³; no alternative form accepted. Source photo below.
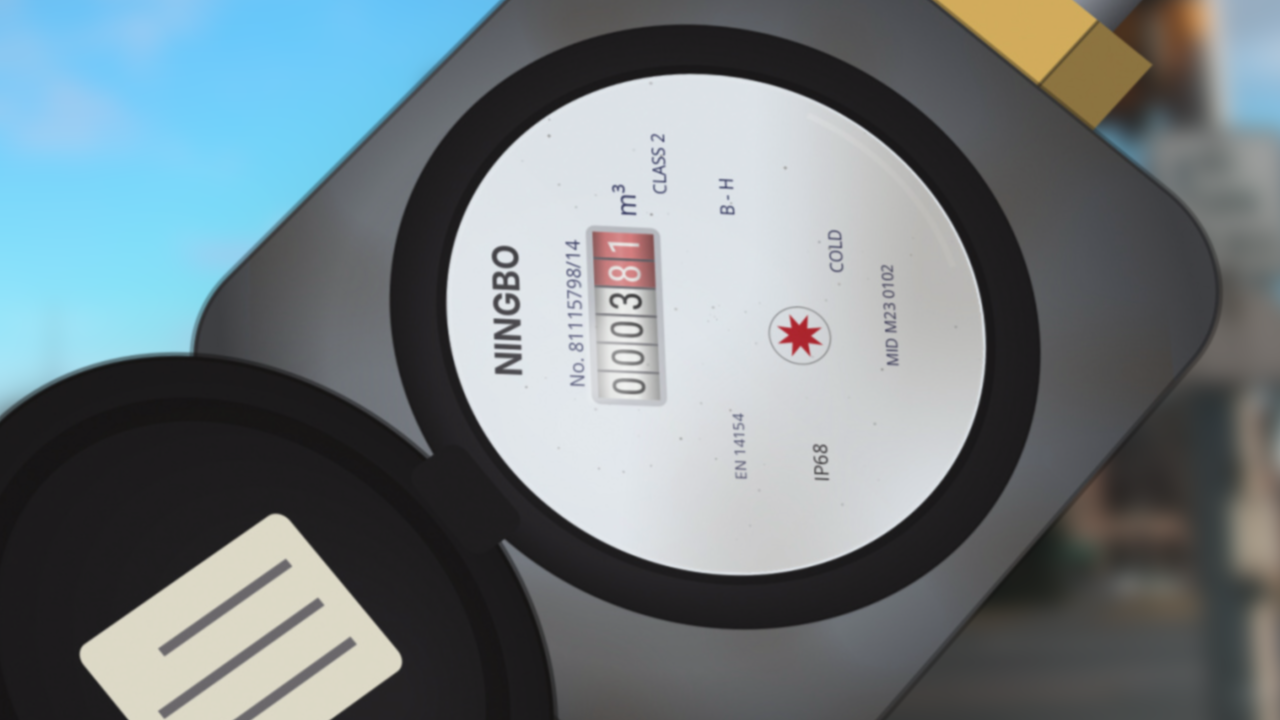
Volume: 3.81 m³
